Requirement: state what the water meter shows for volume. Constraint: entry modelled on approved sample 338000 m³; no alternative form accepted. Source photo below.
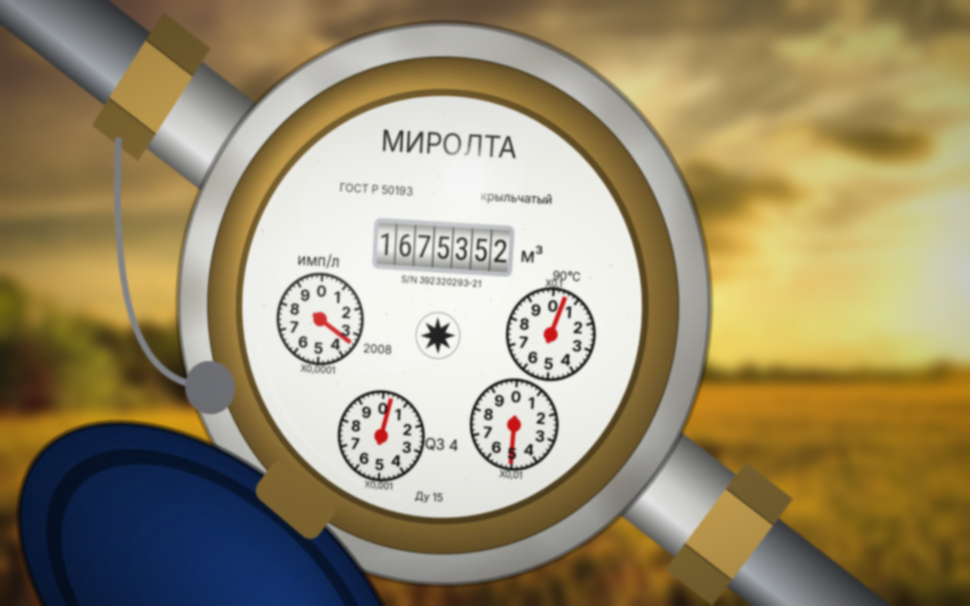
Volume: 1675352.0503 m³
